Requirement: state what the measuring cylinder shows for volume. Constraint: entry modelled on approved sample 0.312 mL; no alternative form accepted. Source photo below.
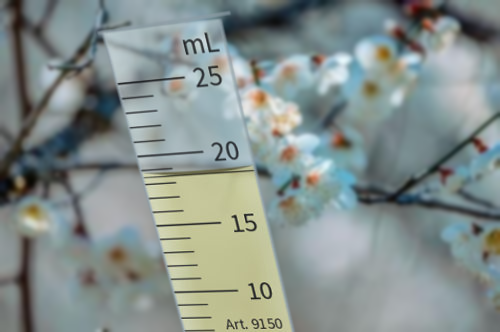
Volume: 18.5 mL
